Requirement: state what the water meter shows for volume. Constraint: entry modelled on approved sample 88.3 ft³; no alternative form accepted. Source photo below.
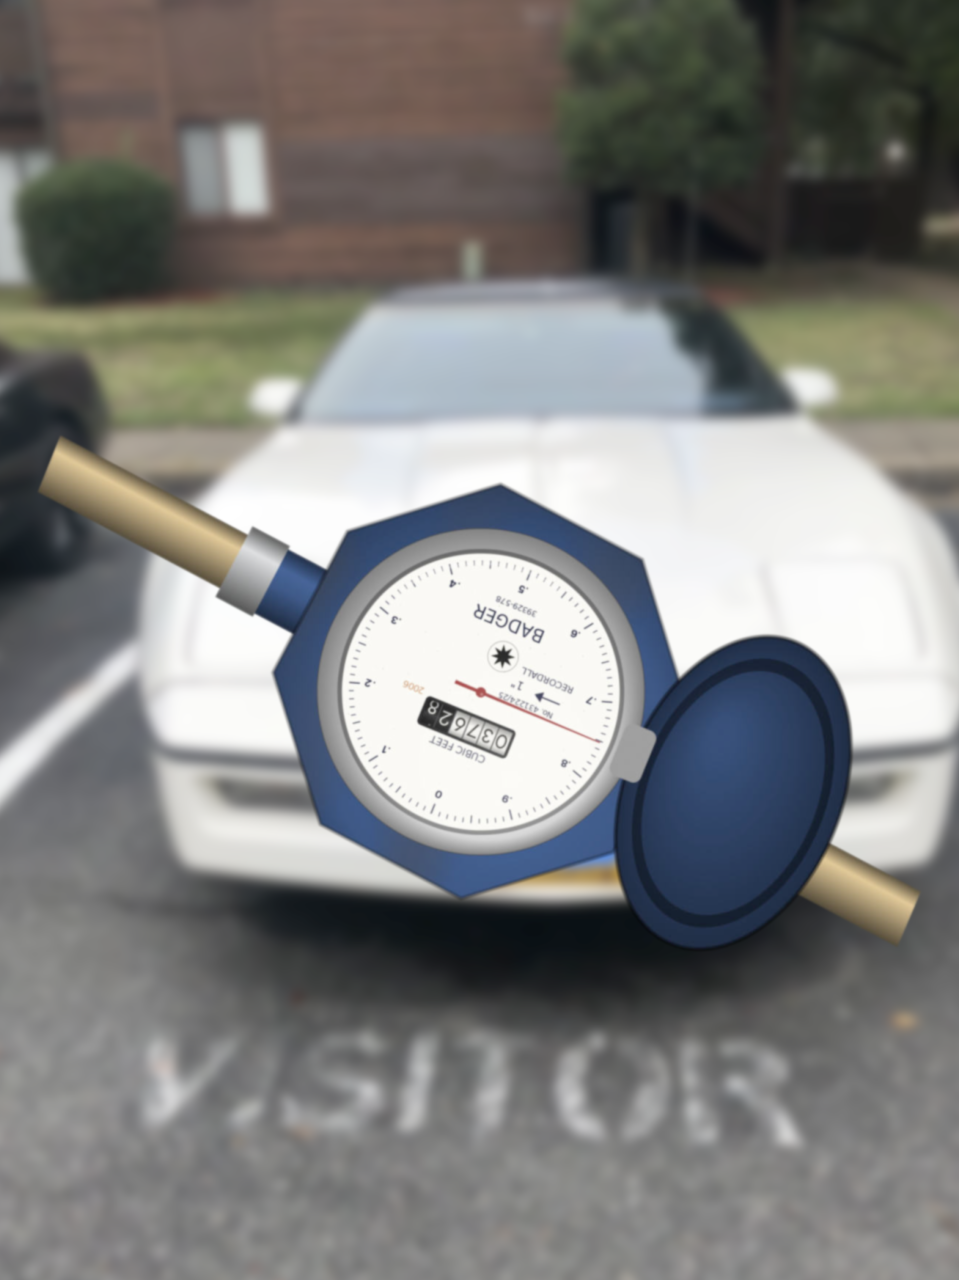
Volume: 37627.75 ft³
